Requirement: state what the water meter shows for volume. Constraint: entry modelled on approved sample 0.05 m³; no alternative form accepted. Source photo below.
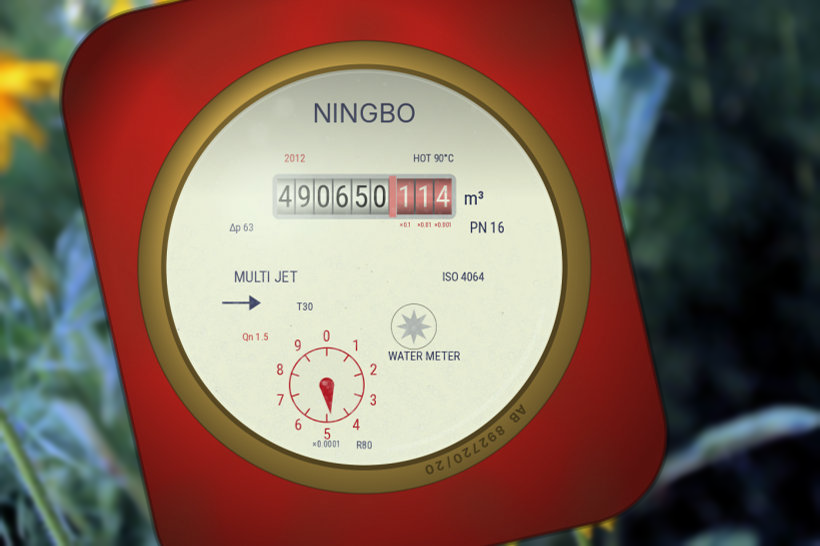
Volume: 490650.1144 m³
